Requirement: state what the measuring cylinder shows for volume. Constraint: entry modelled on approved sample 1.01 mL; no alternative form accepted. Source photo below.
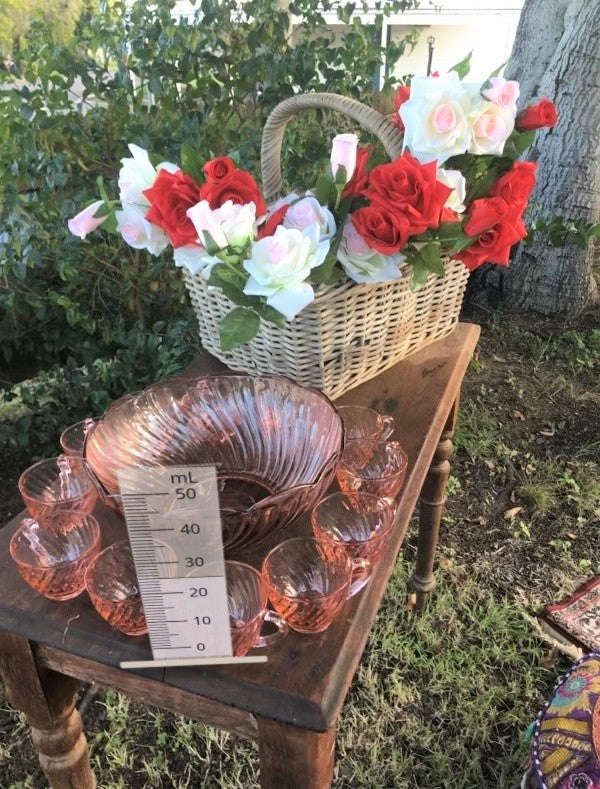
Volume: 25 mL
